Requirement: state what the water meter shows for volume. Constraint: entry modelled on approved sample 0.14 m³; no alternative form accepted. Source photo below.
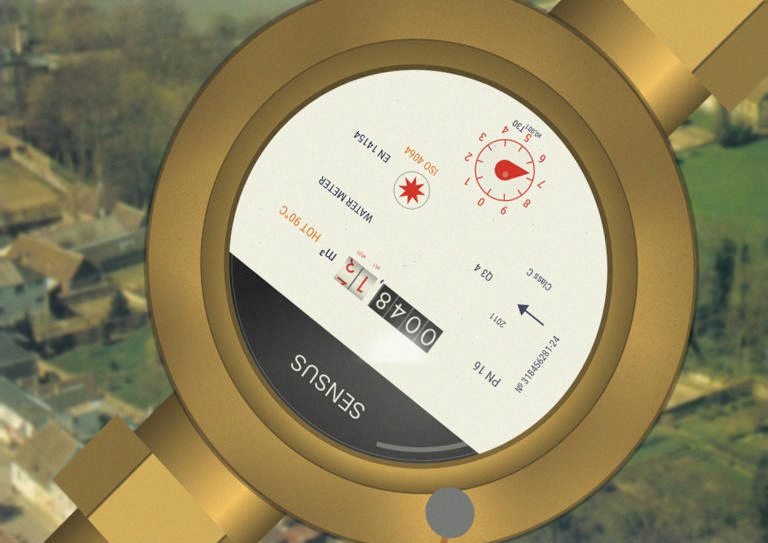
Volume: 48.126 m³
